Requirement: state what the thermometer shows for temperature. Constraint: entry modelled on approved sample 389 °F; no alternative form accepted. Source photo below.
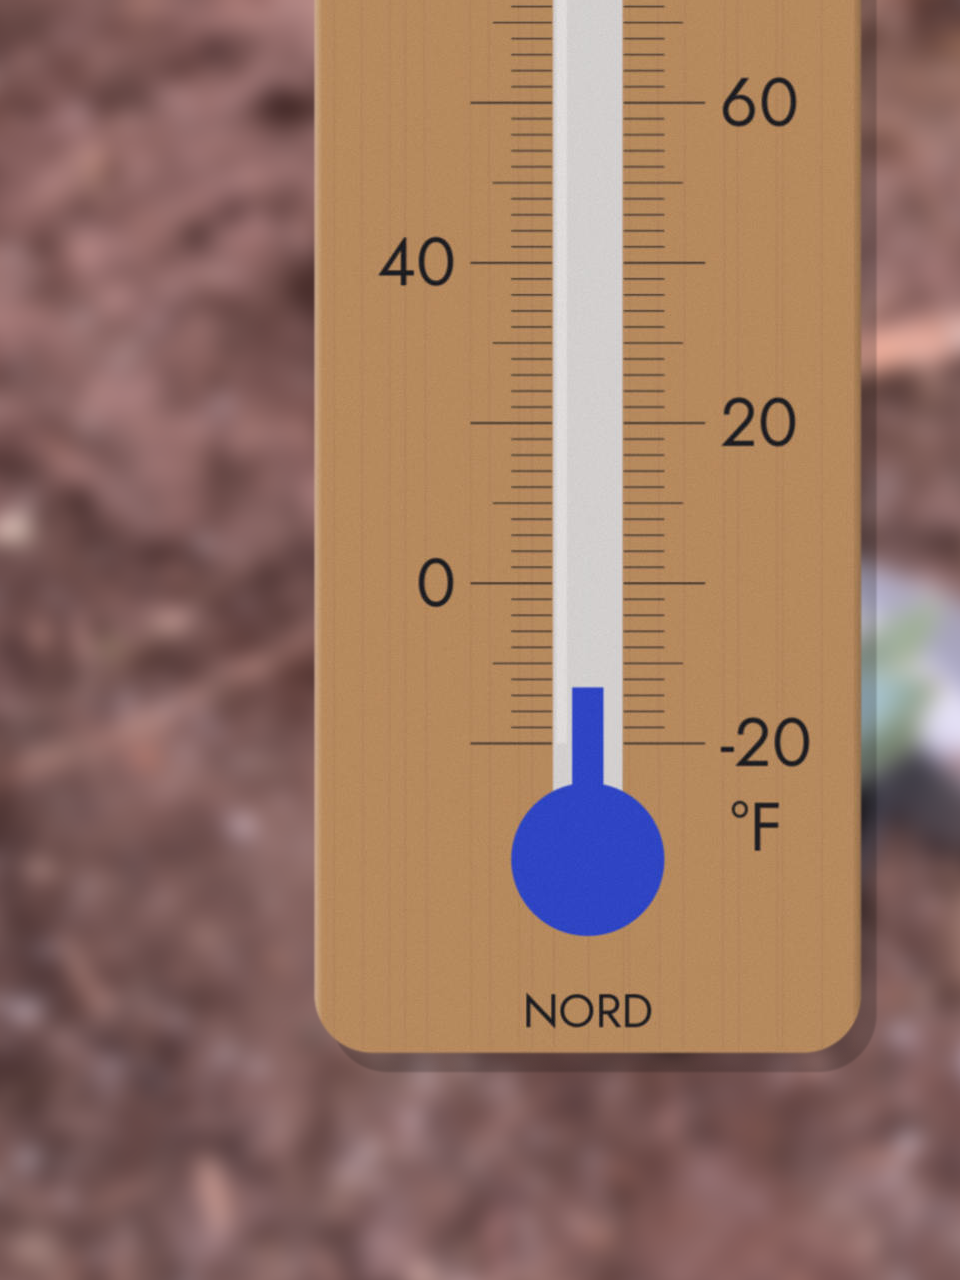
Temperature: -13 °F
